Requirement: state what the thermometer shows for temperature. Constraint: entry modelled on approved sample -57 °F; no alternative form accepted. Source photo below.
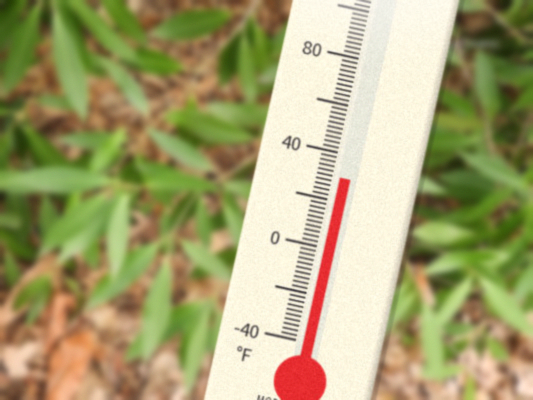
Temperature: 30 °F
